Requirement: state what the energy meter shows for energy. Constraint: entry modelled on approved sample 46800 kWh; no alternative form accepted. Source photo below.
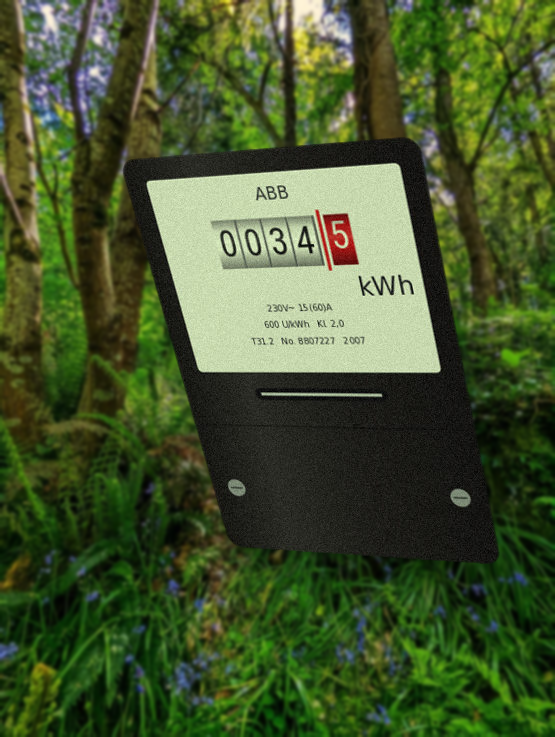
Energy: 34.5 kWh
